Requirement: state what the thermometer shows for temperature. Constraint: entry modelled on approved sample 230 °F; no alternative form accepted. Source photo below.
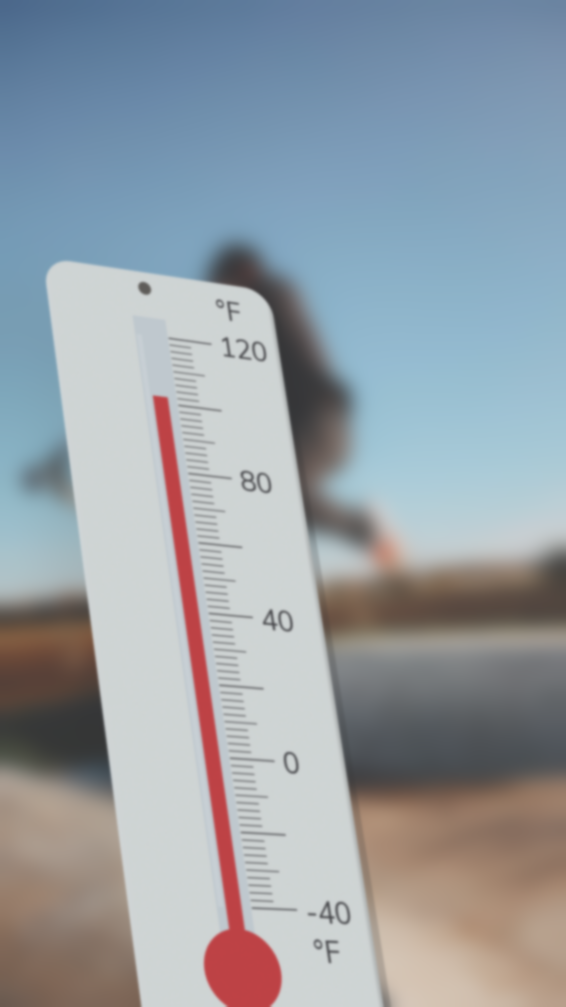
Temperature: 102 °F
